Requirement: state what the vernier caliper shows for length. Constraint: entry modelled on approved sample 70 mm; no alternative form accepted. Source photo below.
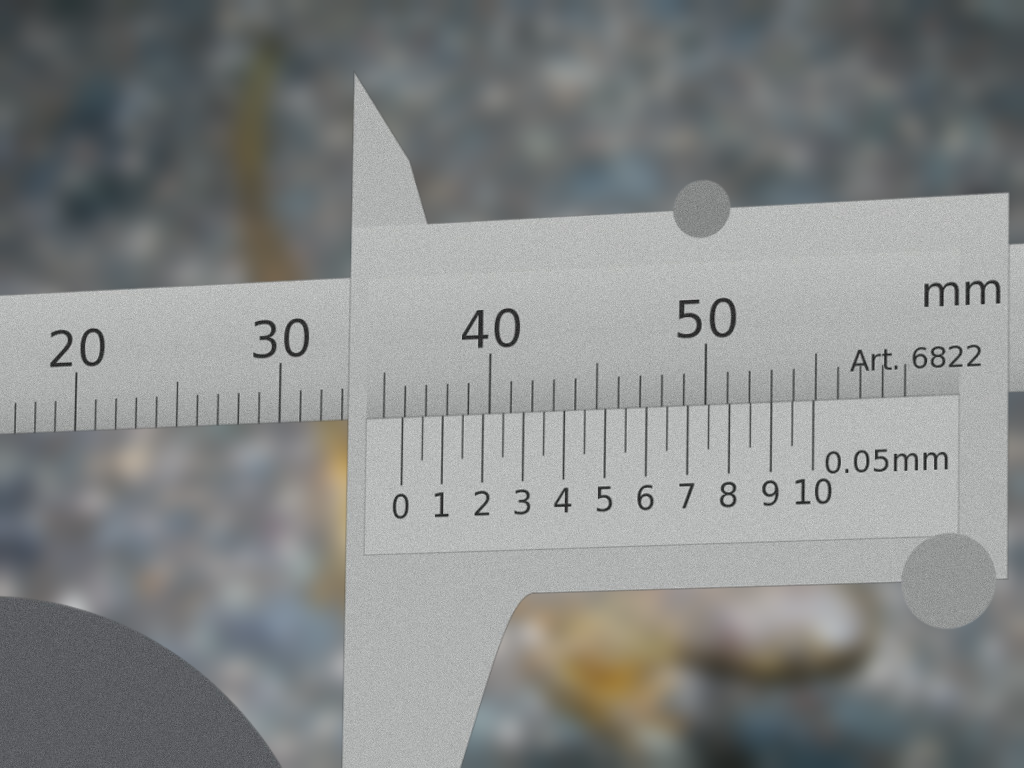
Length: 35.9 mm
